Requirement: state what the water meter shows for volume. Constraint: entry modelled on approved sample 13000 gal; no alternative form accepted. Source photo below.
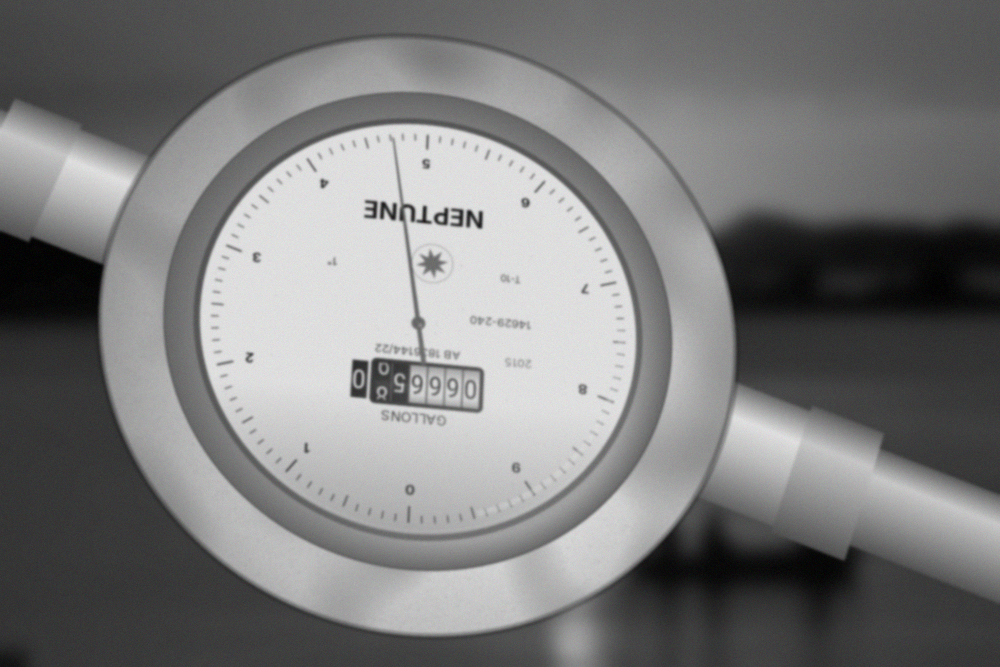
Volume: 666584.7 gal
